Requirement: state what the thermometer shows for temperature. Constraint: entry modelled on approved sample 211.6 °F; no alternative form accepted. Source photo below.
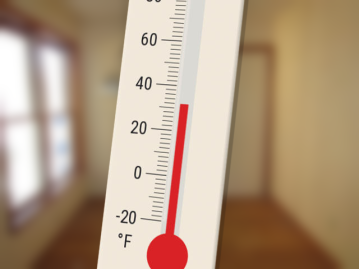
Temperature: 32 °F
